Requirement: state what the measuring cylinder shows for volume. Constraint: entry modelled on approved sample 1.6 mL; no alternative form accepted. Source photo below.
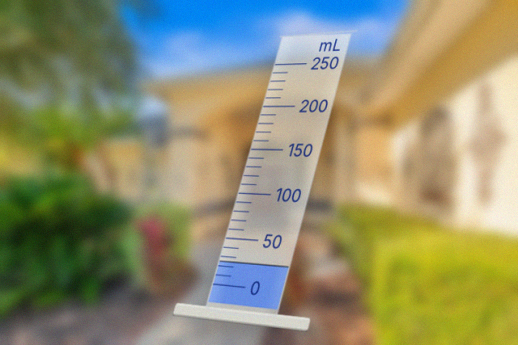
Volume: 25 mL
